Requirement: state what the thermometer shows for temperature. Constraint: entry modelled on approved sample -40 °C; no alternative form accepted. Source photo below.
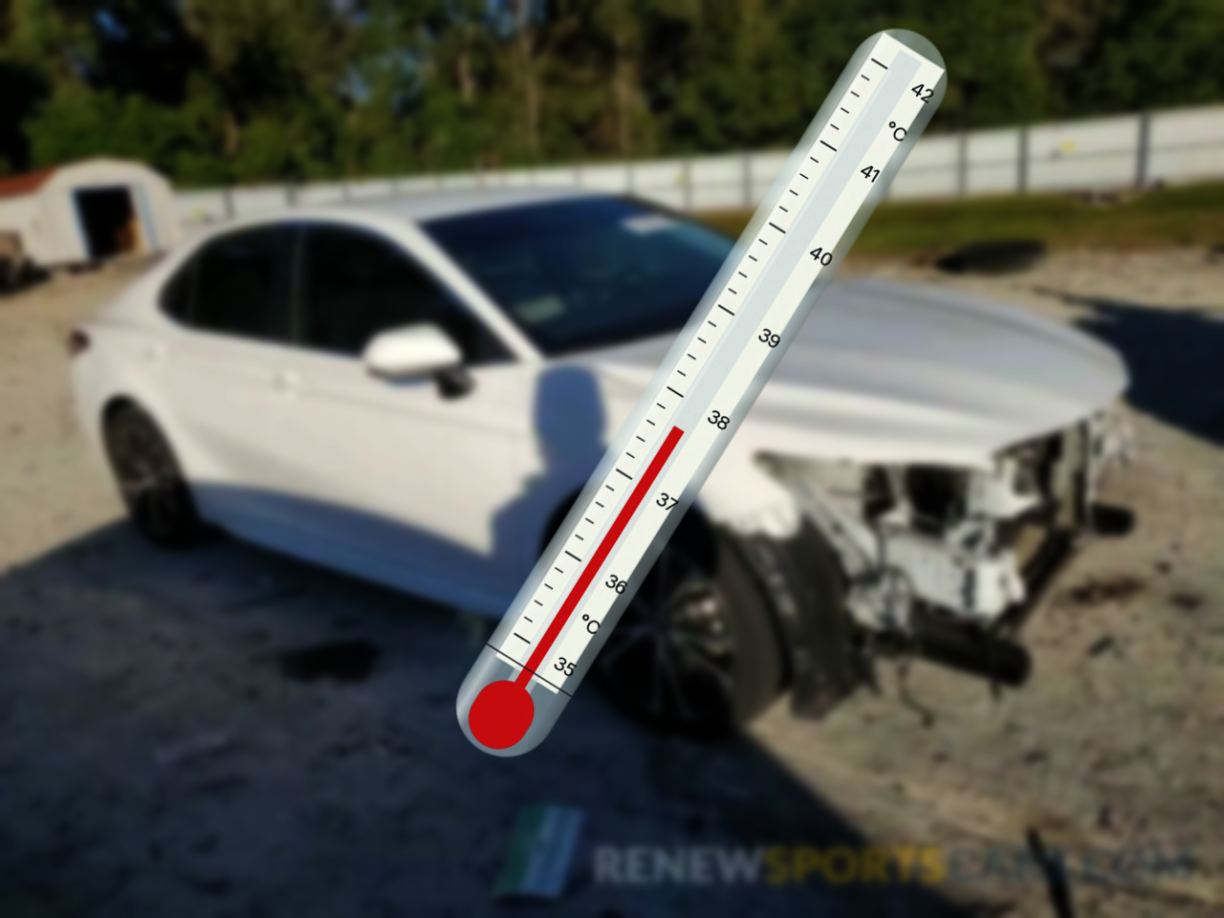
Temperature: 37.7 °C
